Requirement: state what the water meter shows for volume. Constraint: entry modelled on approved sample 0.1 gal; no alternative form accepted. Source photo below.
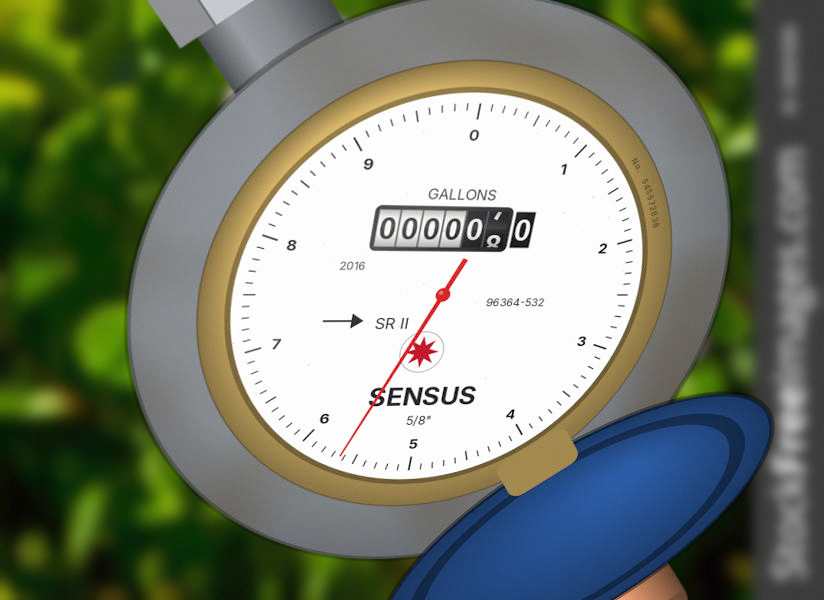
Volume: 75.6 gal
